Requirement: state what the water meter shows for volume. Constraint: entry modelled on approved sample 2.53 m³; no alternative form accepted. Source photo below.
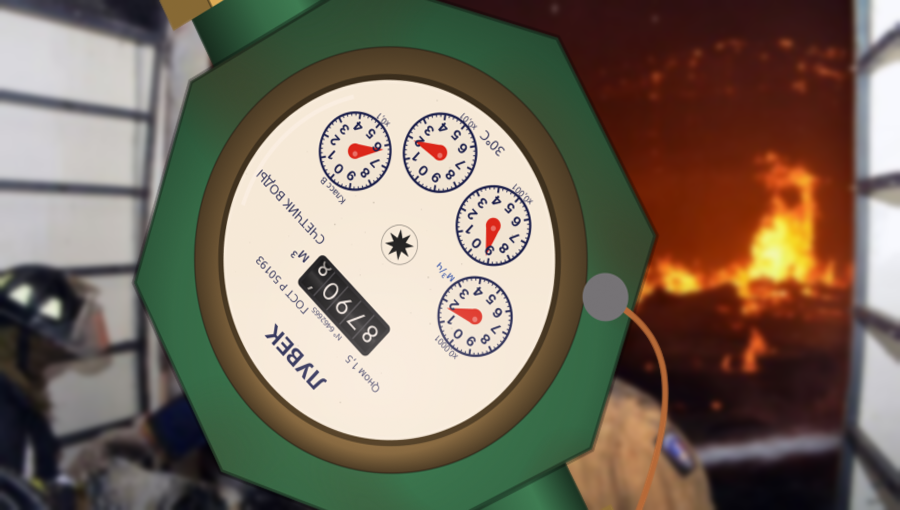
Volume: 87907.6191 m³
